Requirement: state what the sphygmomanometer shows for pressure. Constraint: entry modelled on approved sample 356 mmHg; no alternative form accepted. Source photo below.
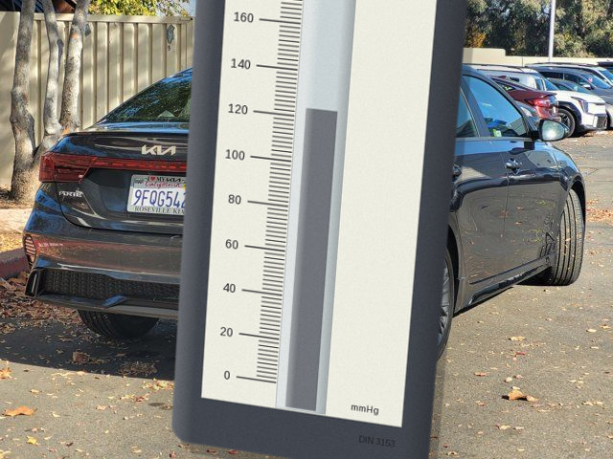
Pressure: 124 mmHg
